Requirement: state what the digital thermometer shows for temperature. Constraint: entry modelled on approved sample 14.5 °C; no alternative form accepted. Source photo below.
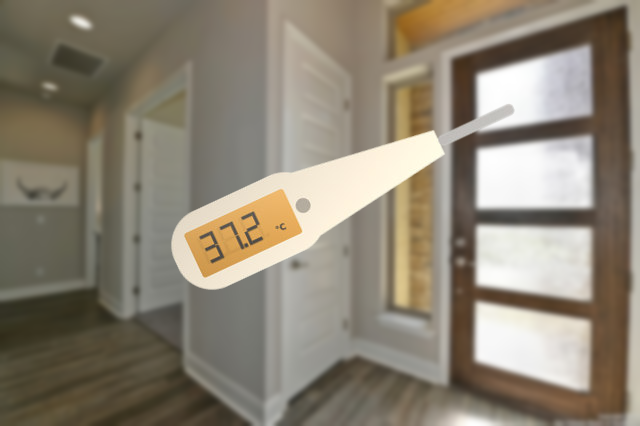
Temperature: 37.2 °C
